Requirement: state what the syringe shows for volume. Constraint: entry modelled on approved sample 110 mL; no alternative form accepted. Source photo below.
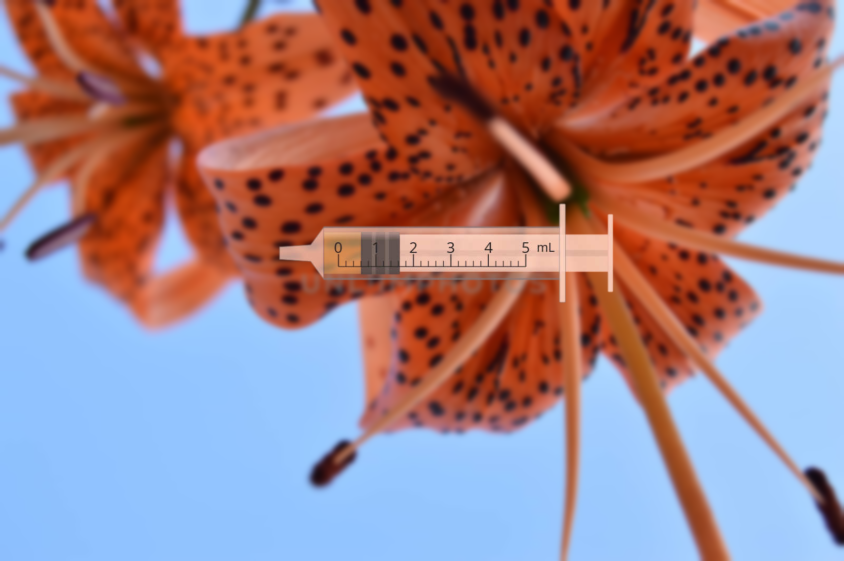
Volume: 0.6 mL
